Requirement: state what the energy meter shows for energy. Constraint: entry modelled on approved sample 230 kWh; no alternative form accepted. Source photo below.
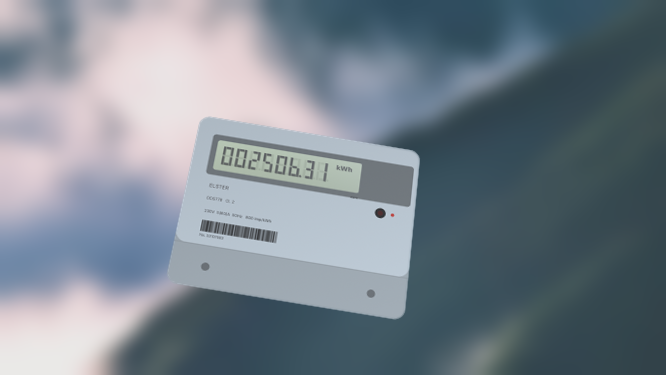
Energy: 2506.31 kWh
